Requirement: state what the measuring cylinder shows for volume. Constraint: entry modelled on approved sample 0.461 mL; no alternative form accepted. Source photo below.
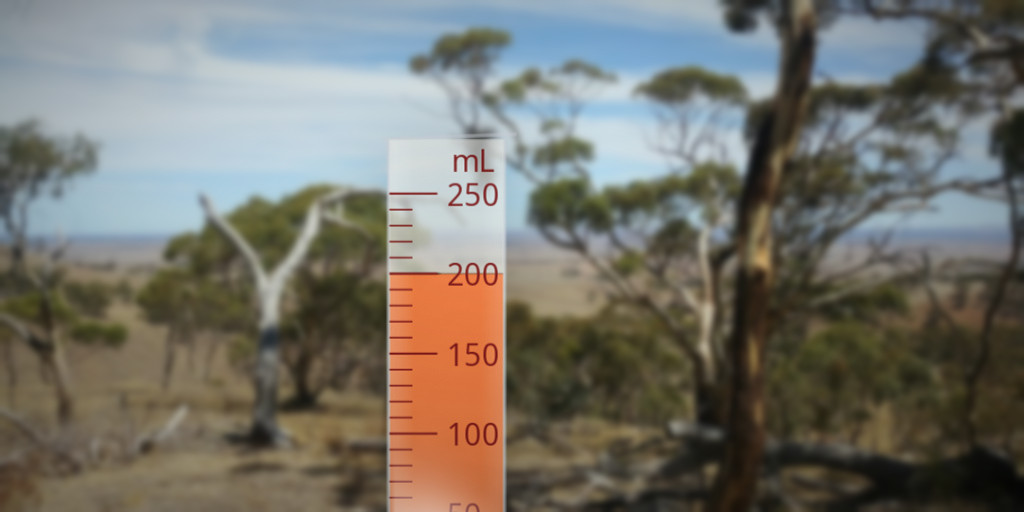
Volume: 200 mL
